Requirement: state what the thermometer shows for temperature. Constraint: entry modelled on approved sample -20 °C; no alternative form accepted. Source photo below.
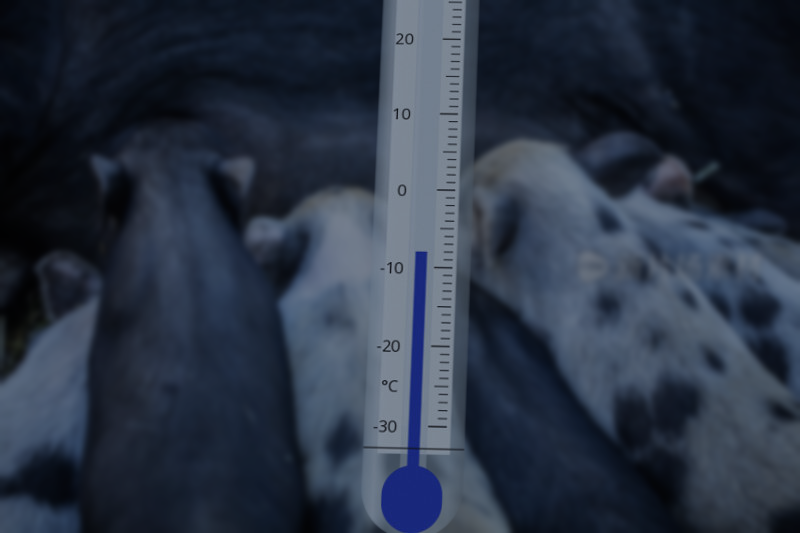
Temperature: -8 °C
